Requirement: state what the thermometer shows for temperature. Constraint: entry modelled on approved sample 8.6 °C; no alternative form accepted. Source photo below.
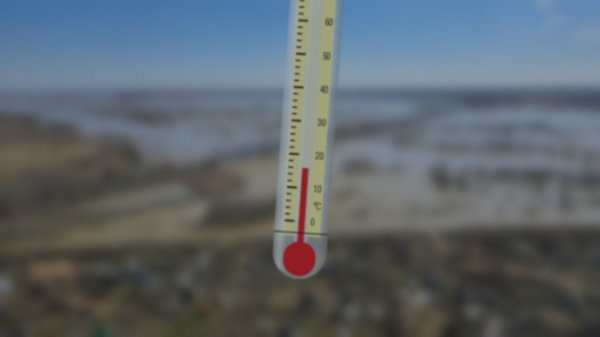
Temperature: 16 °C
